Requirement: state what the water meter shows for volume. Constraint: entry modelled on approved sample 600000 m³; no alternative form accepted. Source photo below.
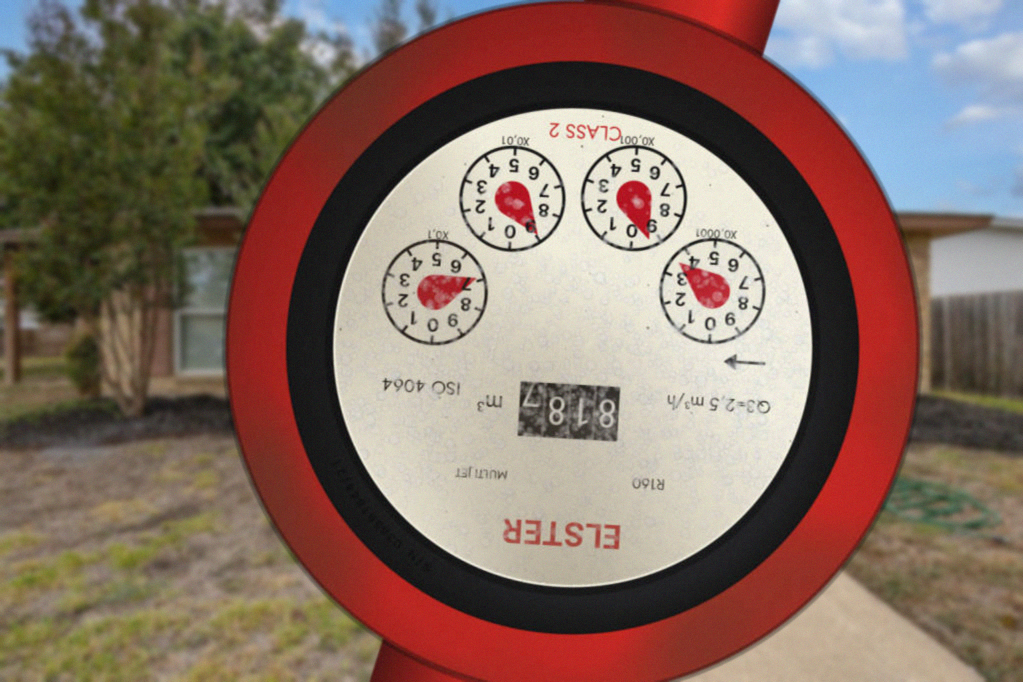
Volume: 8186.6893 m³
